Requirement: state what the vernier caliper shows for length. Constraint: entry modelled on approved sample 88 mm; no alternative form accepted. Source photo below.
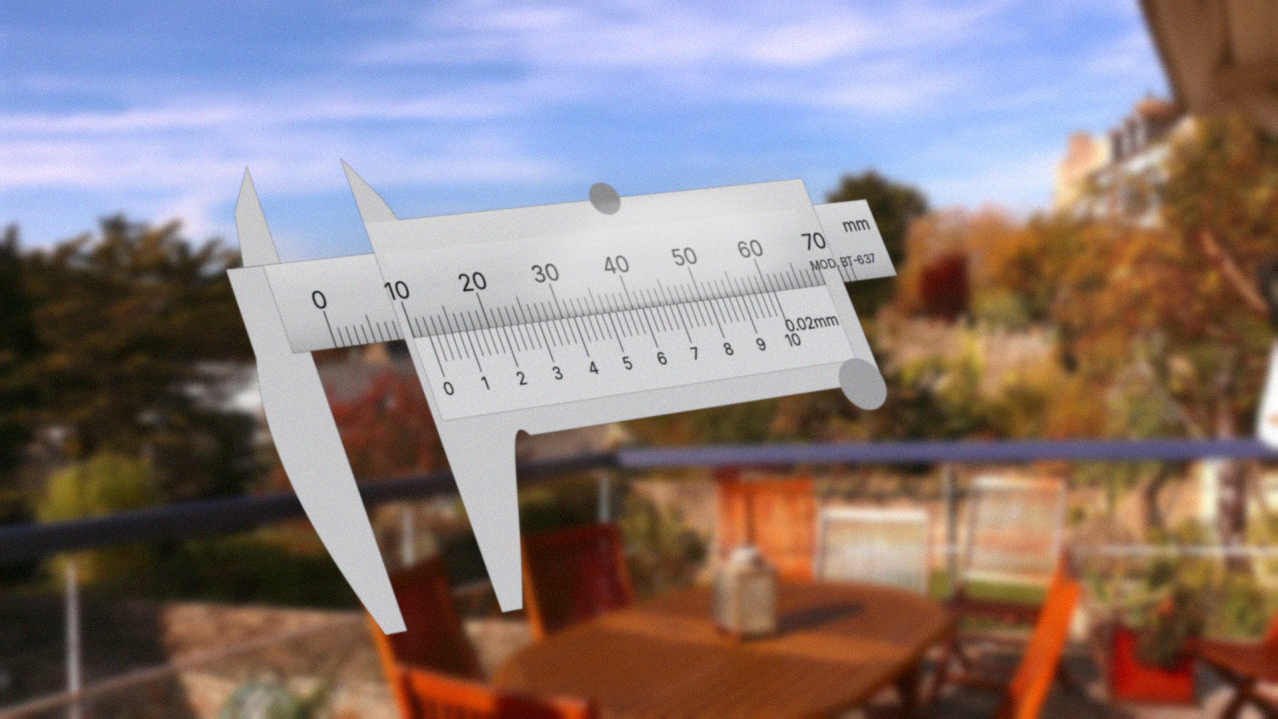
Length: 12.0 mm
